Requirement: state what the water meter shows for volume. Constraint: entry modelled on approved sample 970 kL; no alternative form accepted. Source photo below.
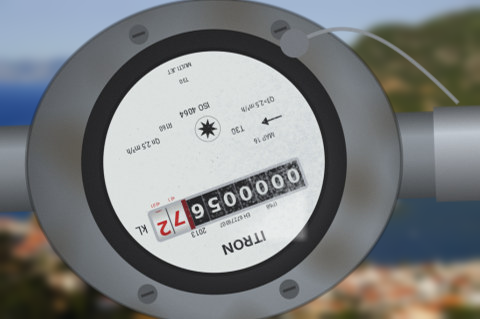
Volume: 56.72 kL
